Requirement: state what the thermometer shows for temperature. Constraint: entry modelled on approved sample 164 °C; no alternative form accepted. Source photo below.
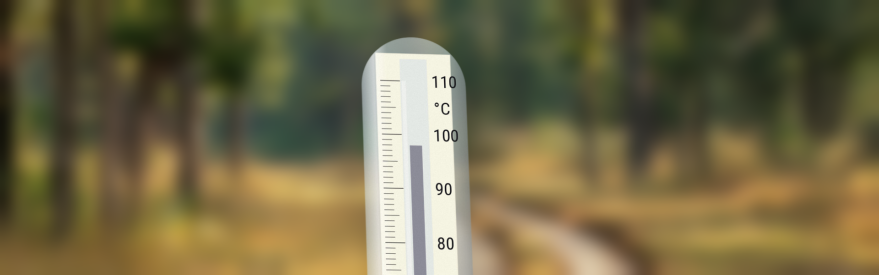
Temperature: 98 °C
